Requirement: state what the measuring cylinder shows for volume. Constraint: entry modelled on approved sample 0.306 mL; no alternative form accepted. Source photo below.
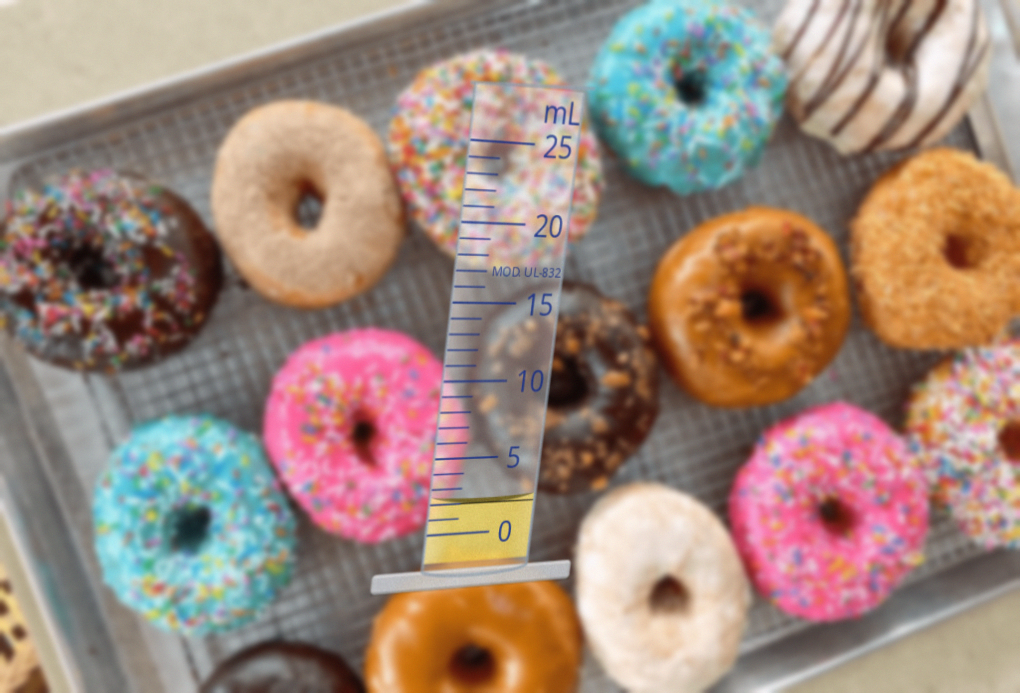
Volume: 2 mL
